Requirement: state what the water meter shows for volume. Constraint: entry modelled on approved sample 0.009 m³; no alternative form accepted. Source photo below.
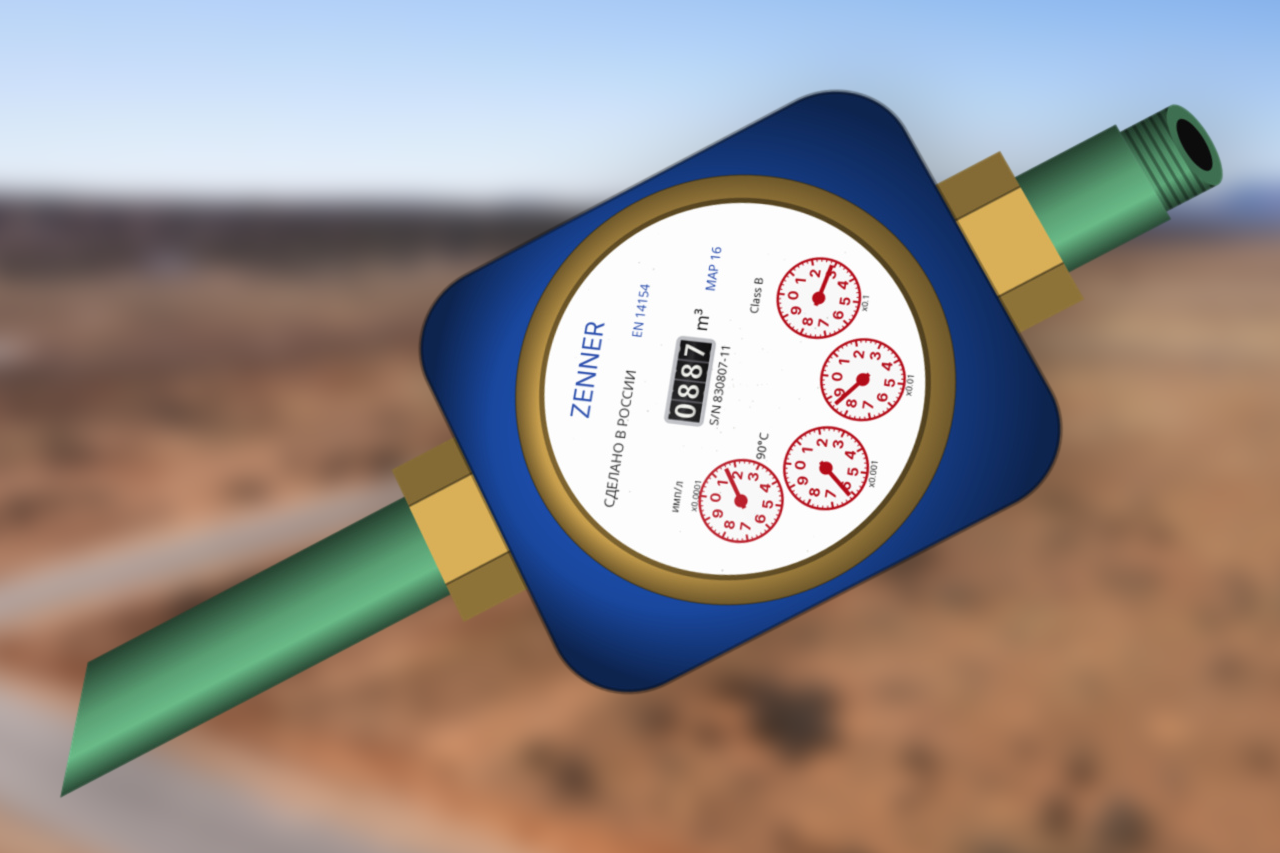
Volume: 887.2861 m³
